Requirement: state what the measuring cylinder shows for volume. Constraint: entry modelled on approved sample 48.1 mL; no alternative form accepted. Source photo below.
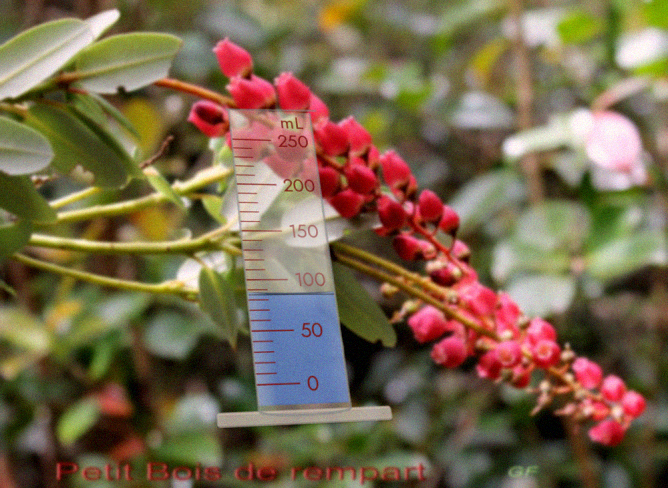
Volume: 85 mL
